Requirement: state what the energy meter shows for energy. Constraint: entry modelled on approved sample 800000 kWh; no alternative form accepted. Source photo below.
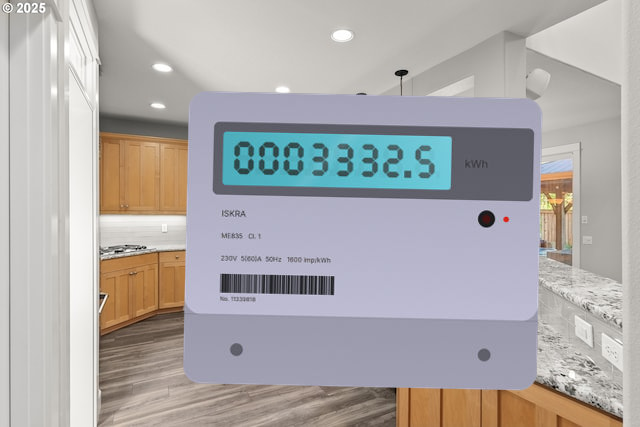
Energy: 3332.5 kWh
